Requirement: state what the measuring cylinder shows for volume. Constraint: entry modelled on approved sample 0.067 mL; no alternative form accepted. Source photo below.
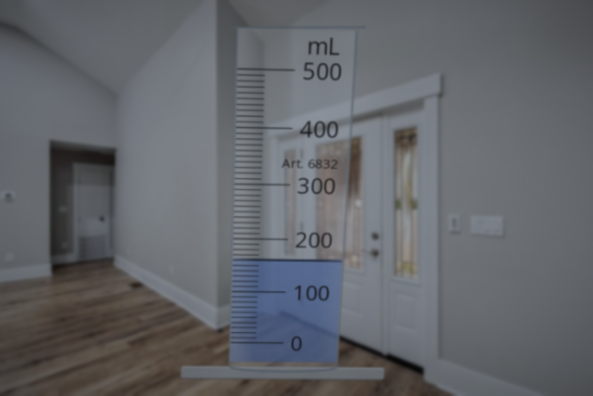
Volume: 160 mL
